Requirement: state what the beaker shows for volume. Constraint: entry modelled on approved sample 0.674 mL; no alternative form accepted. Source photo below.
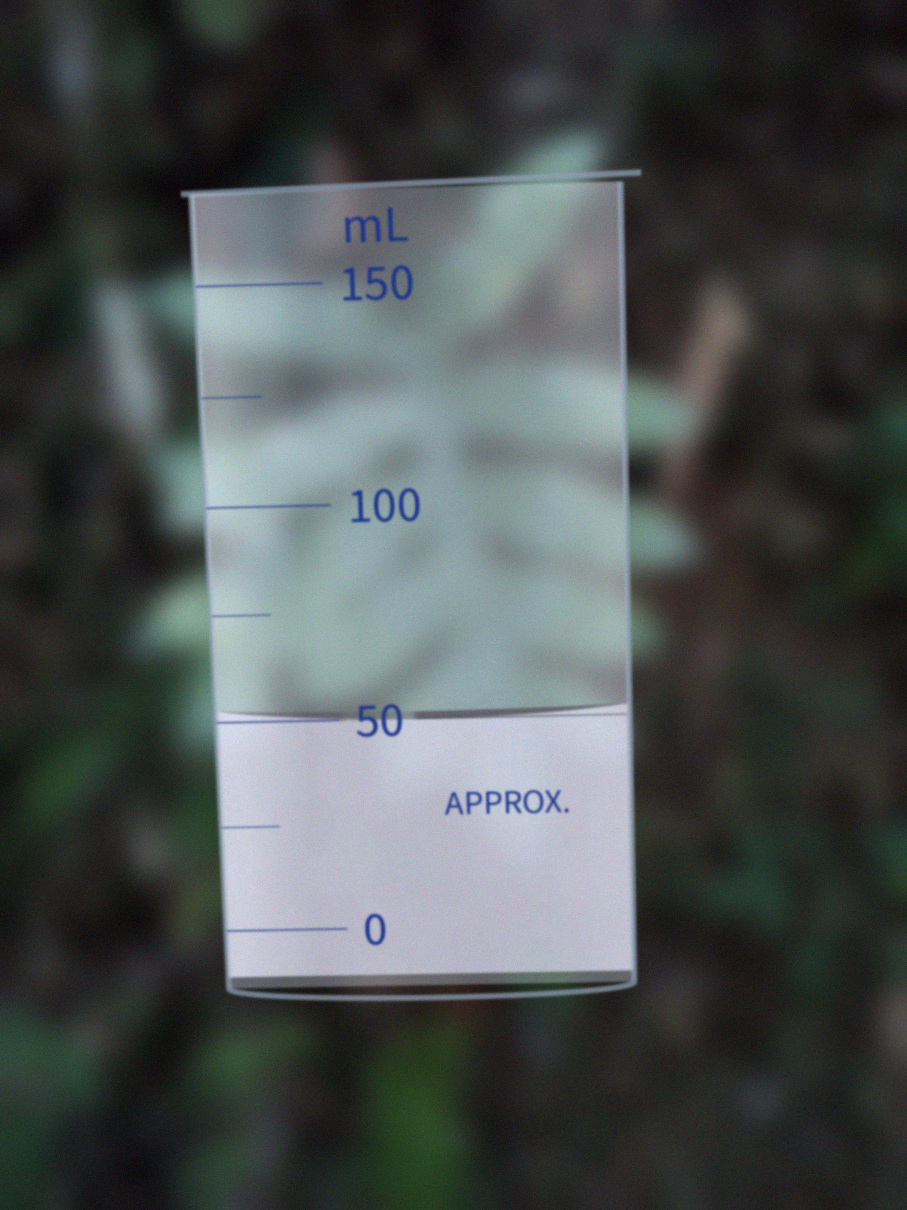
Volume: 50 mL
